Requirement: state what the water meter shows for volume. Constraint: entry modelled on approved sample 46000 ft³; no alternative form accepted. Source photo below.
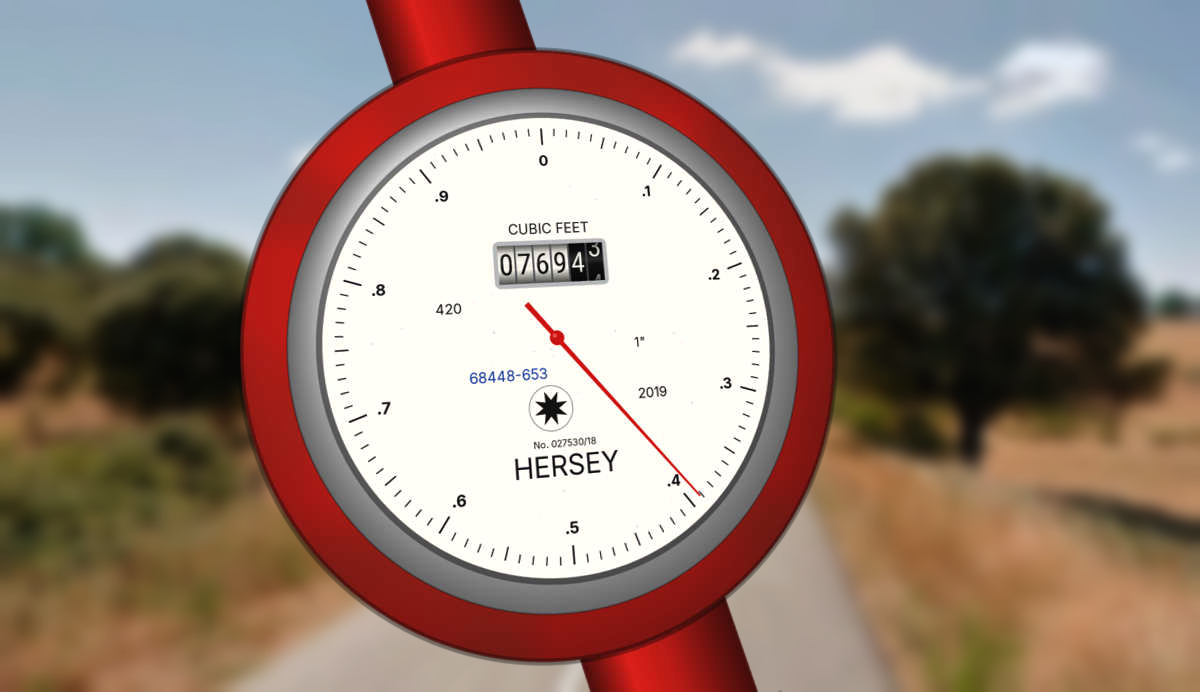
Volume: 76943.39 ft³
